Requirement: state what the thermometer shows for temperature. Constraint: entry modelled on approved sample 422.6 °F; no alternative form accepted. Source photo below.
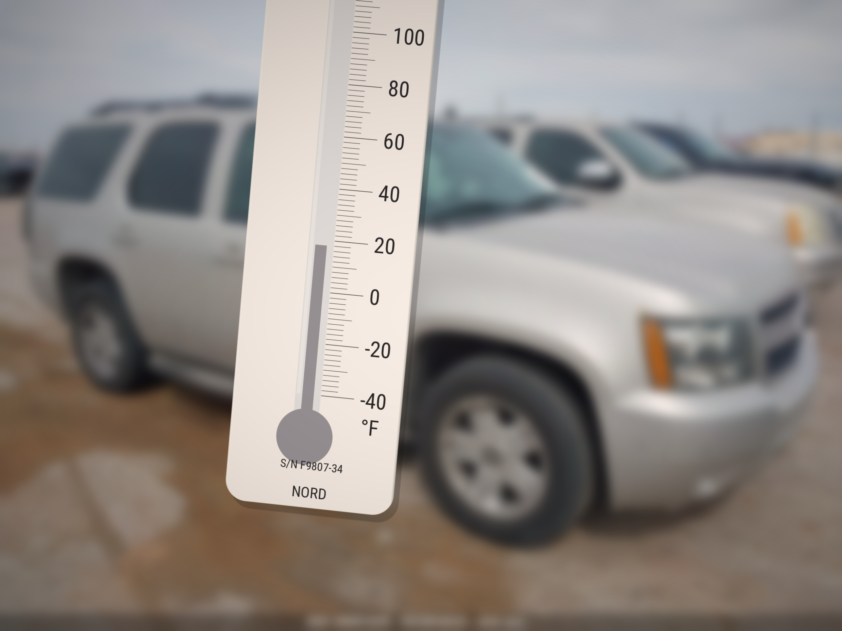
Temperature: 18 °F
